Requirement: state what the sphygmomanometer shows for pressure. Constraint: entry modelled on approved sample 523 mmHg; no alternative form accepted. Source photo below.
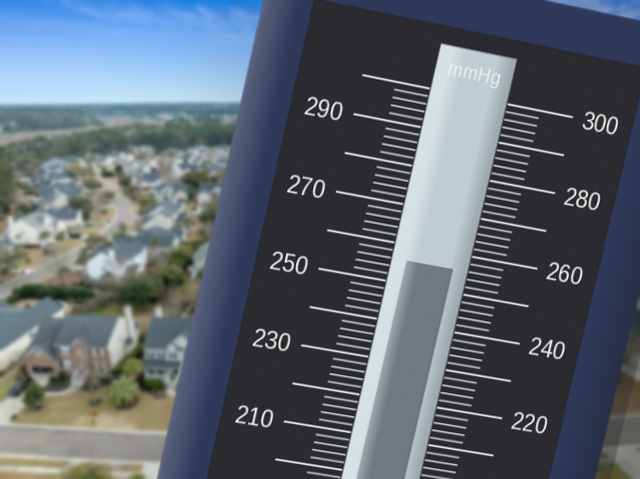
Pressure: 256 mmHg
